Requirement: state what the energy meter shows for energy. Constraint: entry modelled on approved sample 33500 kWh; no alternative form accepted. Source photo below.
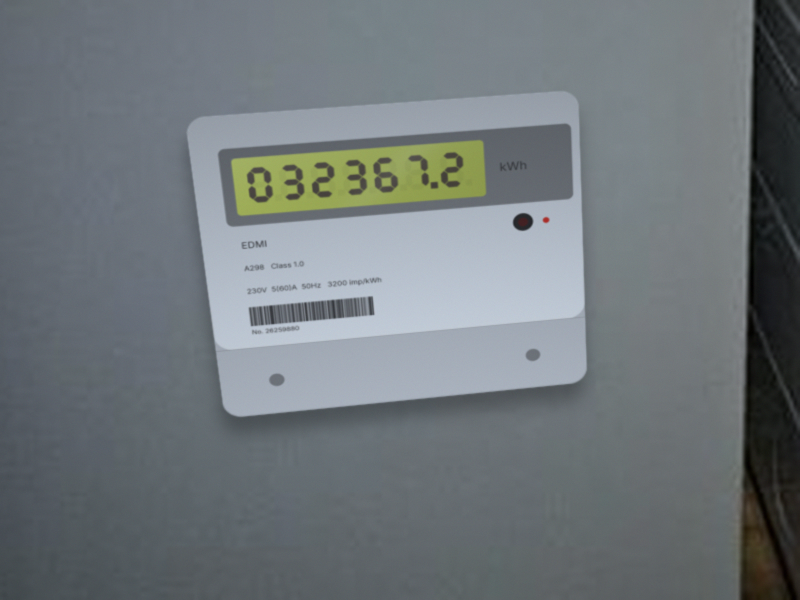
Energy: 32367.2 kWh
